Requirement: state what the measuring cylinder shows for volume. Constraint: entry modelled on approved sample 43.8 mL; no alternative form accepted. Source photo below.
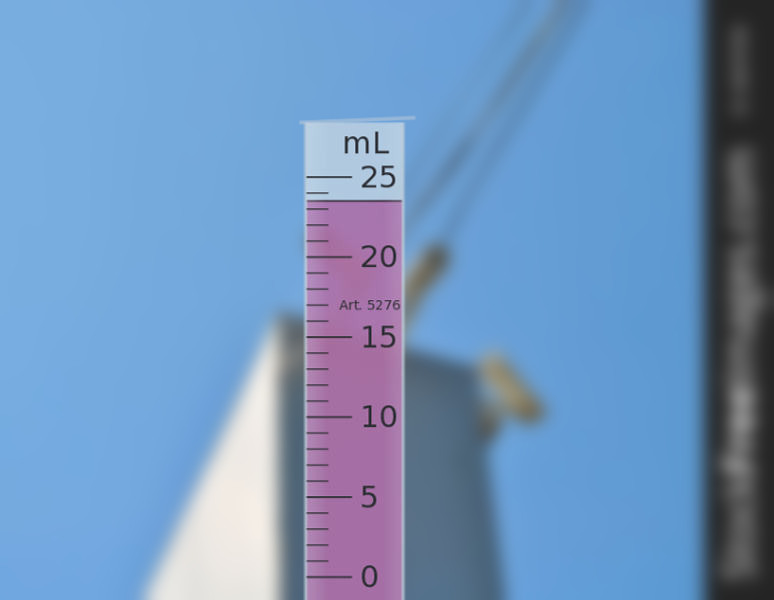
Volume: 23.5 mL
